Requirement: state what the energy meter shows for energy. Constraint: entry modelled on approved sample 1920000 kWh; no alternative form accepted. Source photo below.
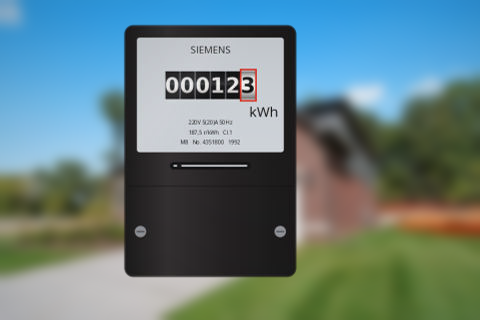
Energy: 12.3 kWh
